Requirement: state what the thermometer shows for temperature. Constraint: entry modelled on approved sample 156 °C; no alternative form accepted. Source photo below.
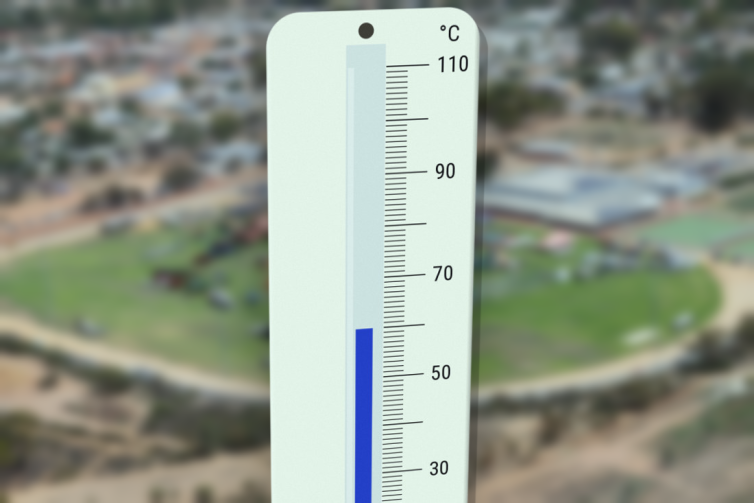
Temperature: 60 °C
